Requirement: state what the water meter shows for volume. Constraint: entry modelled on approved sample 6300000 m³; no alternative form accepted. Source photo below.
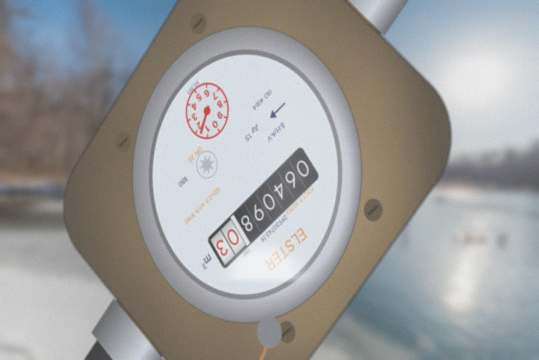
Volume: 64098.031 m³
